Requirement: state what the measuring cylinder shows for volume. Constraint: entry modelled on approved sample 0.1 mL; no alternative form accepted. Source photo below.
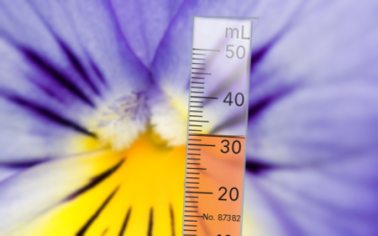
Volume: 32 mL
